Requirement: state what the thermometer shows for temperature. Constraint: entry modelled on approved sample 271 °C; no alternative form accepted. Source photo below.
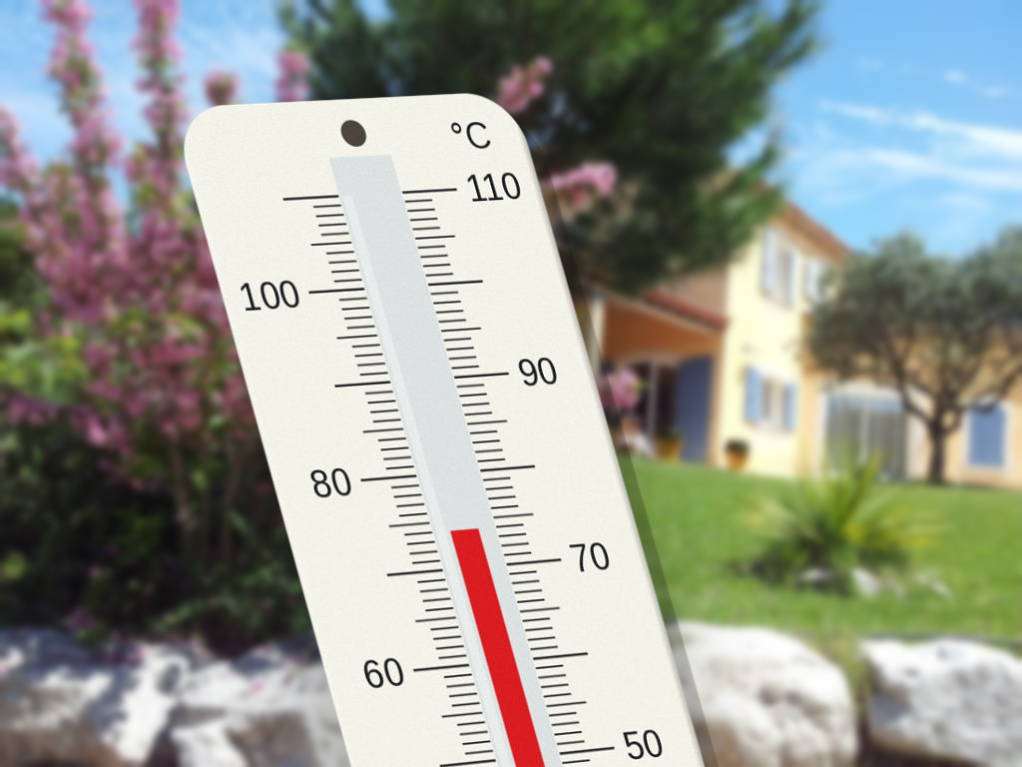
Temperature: 74 °C
